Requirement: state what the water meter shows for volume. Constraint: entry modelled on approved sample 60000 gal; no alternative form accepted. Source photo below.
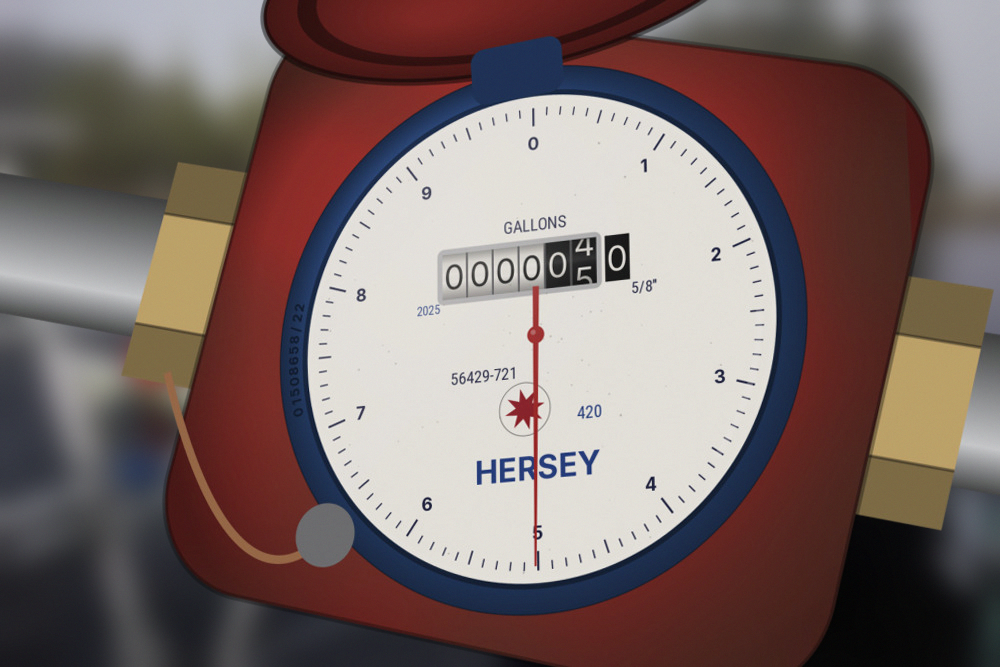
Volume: 45.0 gal
